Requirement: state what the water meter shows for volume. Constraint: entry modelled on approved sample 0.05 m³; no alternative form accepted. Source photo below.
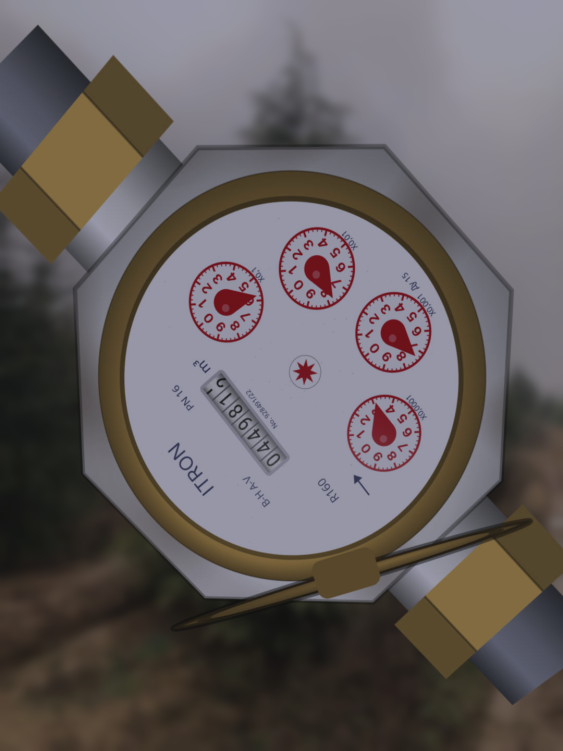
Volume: 449811.5773 m³
